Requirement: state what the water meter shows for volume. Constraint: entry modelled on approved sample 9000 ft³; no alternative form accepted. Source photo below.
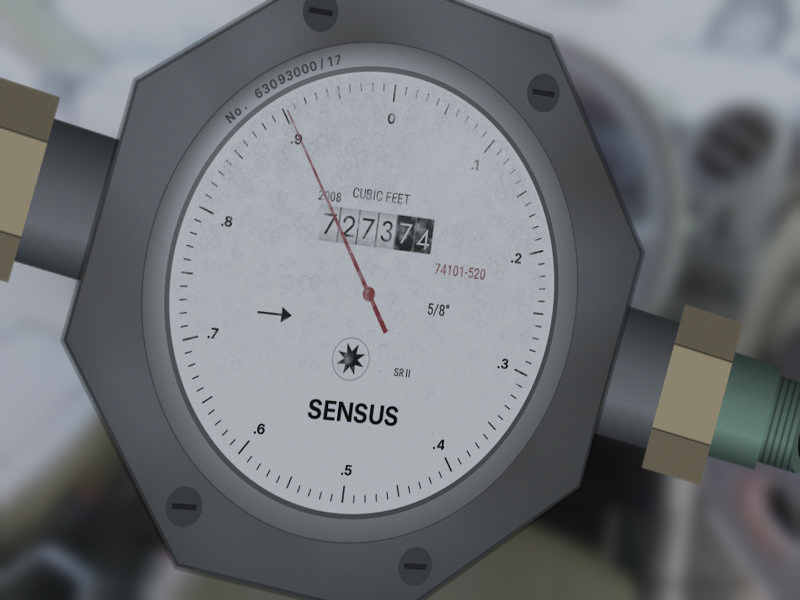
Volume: 727373.90 ft³
